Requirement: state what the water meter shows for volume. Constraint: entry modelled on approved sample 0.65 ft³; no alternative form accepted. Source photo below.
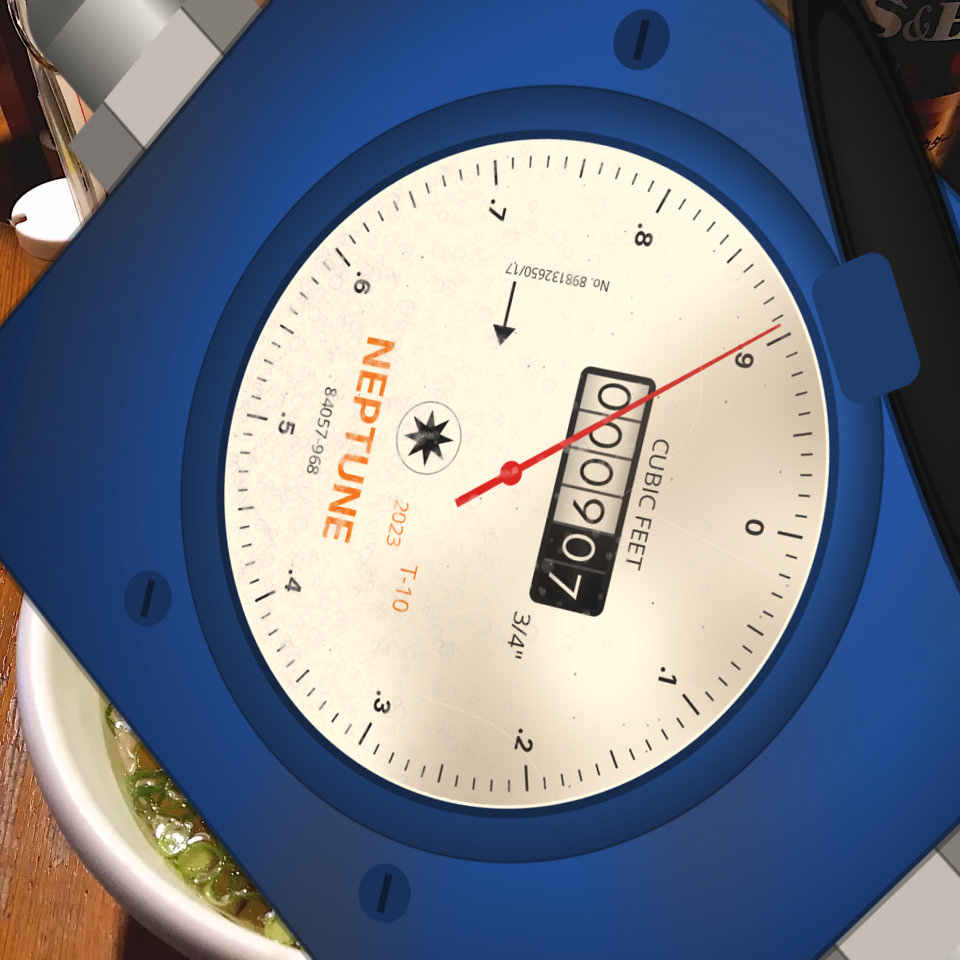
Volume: 906.89 ft³
